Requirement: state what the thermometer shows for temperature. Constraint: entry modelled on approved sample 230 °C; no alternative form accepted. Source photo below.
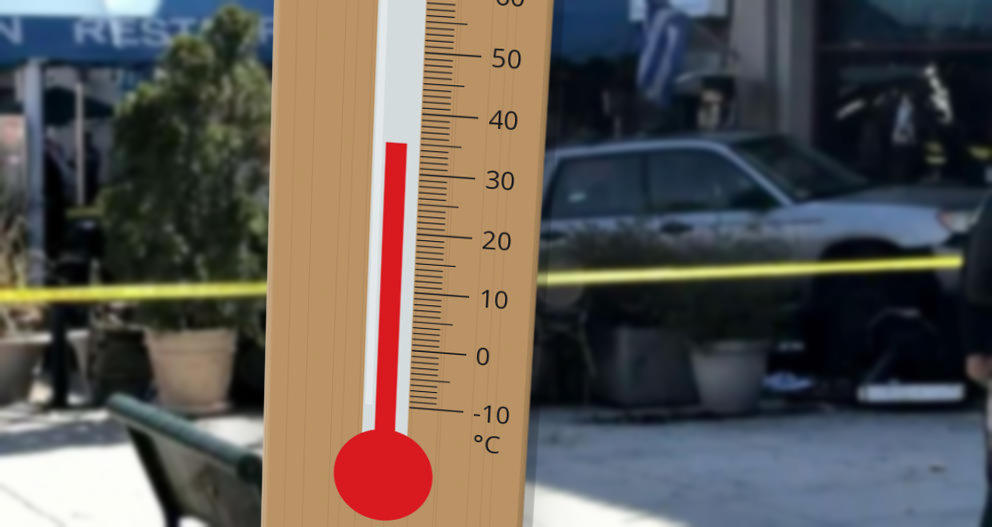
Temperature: 35 °C
